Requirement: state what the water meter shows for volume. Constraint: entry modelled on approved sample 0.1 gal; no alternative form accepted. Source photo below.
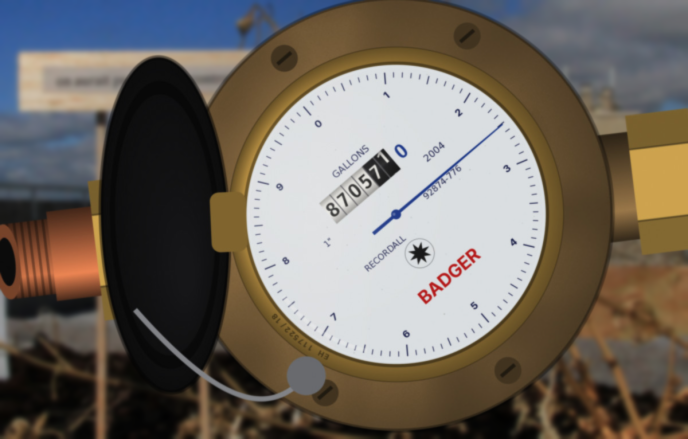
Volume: 8705712.5 gal
